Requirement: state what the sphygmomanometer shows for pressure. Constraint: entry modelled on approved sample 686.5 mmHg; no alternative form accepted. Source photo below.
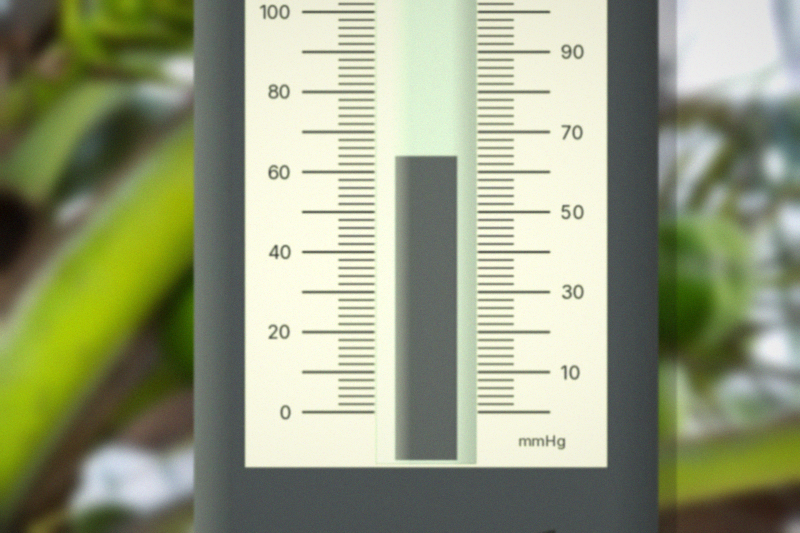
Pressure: 64 mmHg
